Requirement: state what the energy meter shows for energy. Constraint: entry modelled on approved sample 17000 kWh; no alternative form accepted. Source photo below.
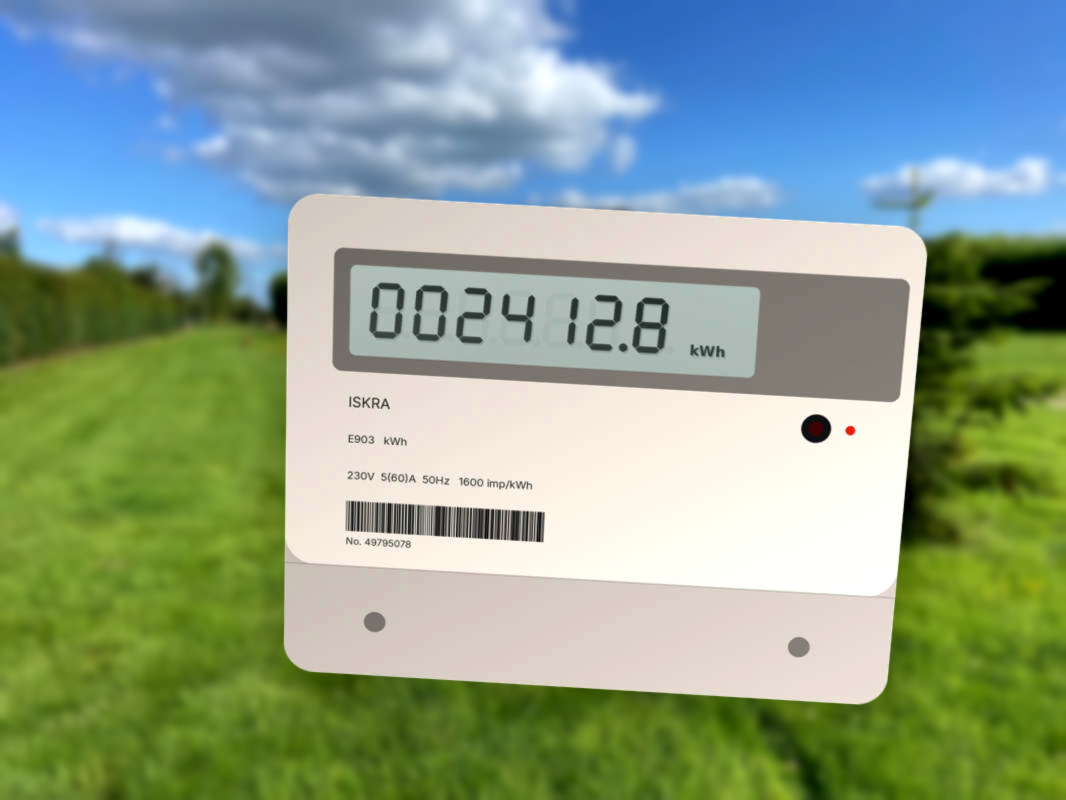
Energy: 2412.8 kWh
